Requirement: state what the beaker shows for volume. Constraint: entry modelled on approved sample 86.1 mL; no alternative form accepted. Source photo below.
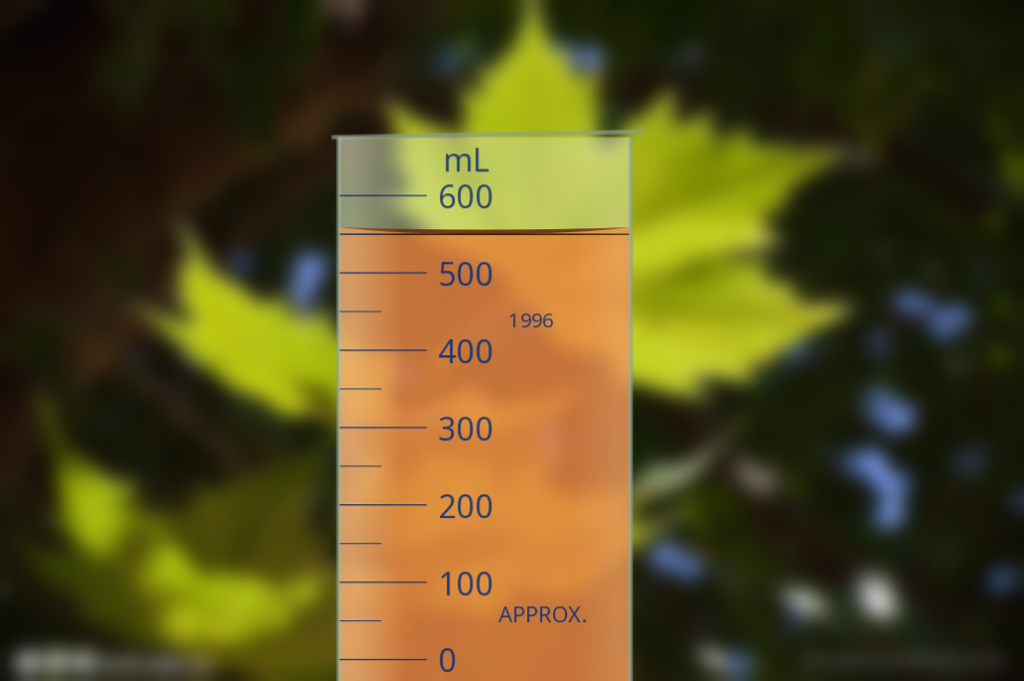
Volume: 550 mL
